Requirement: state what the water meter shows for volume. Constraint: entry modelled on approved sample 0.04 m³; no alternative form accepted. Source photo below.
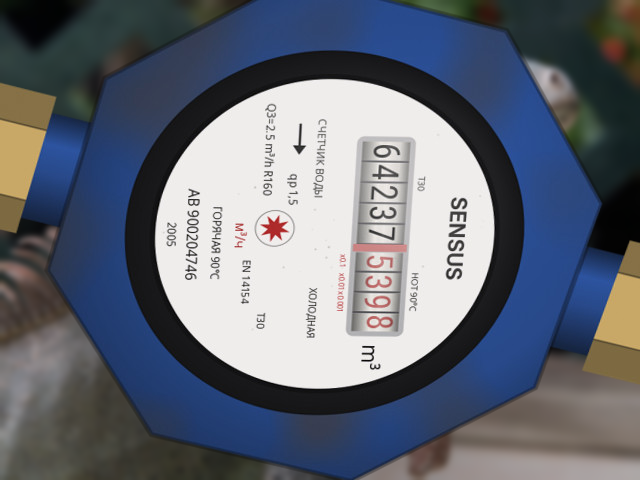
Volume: 64237.5398 m³
